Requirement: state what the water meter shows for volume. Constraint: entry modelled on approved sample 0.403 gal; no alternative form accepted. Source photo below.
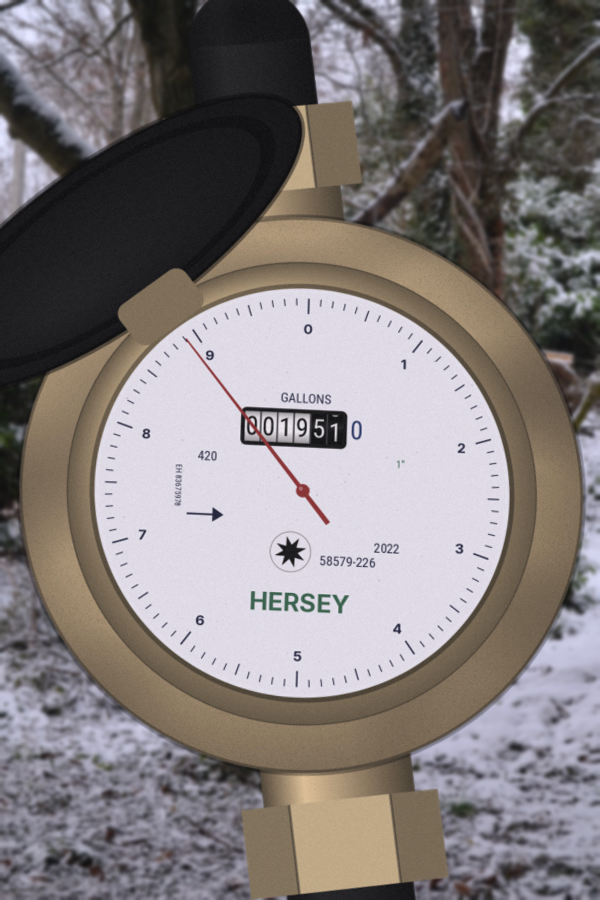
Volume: 19508.9 gal
